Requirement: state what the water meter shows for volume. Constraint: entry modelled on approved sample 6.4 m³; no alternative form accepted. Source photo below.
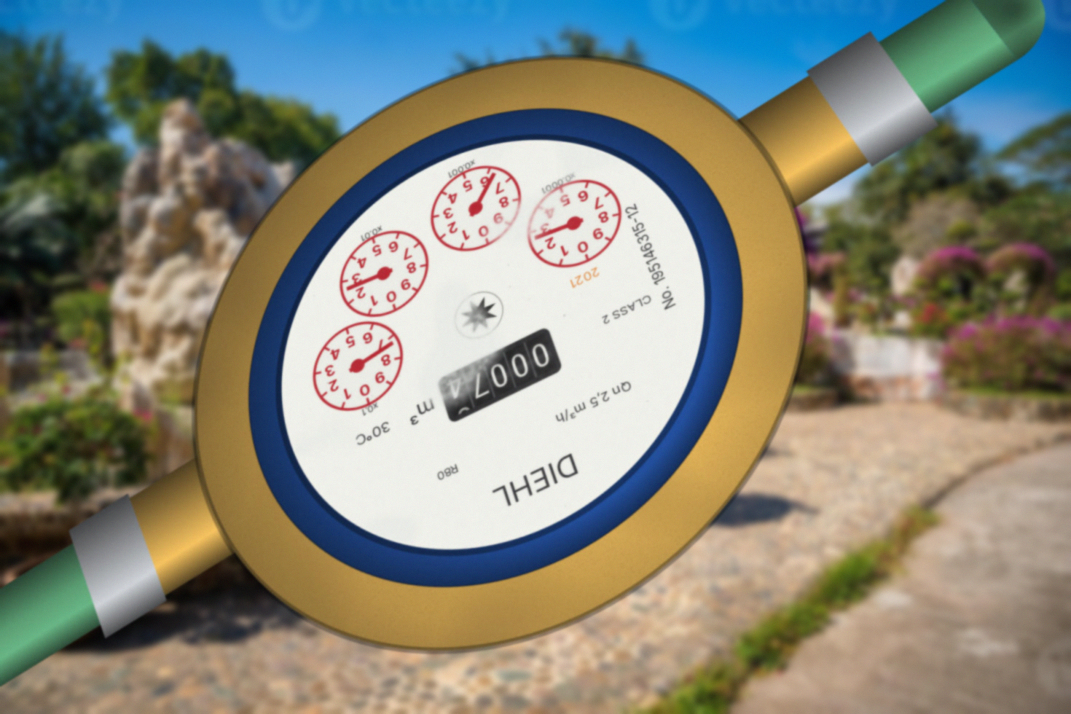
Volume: 73.7262 m³
